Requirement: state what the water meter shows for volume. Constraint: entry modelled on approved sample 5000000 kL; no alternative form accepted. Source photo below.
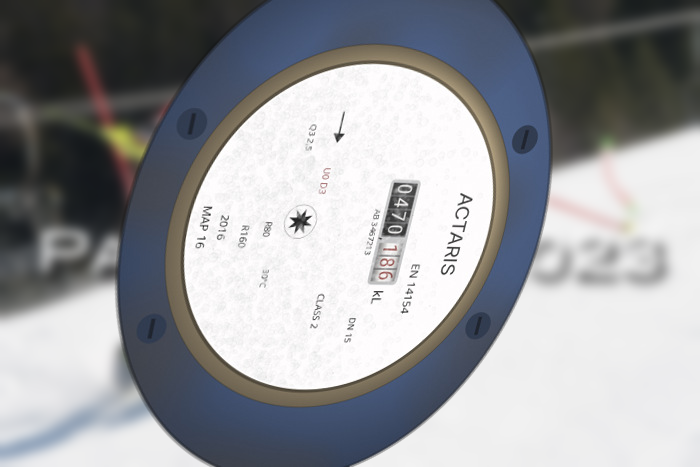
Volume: 470.186 kL
